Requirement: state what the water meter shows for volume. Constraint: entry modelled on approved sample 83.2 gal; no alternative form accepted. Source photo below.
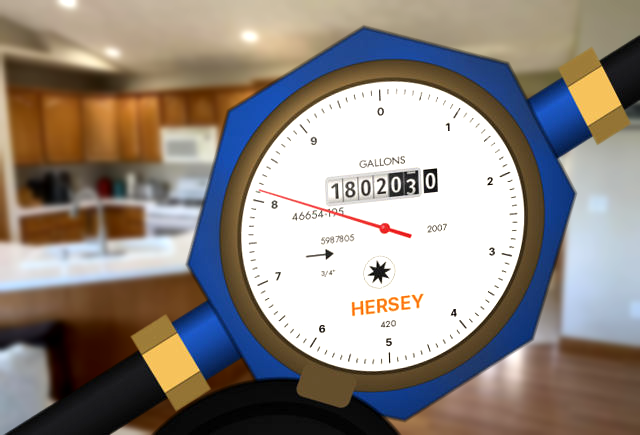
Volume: 1802028.1 gal
